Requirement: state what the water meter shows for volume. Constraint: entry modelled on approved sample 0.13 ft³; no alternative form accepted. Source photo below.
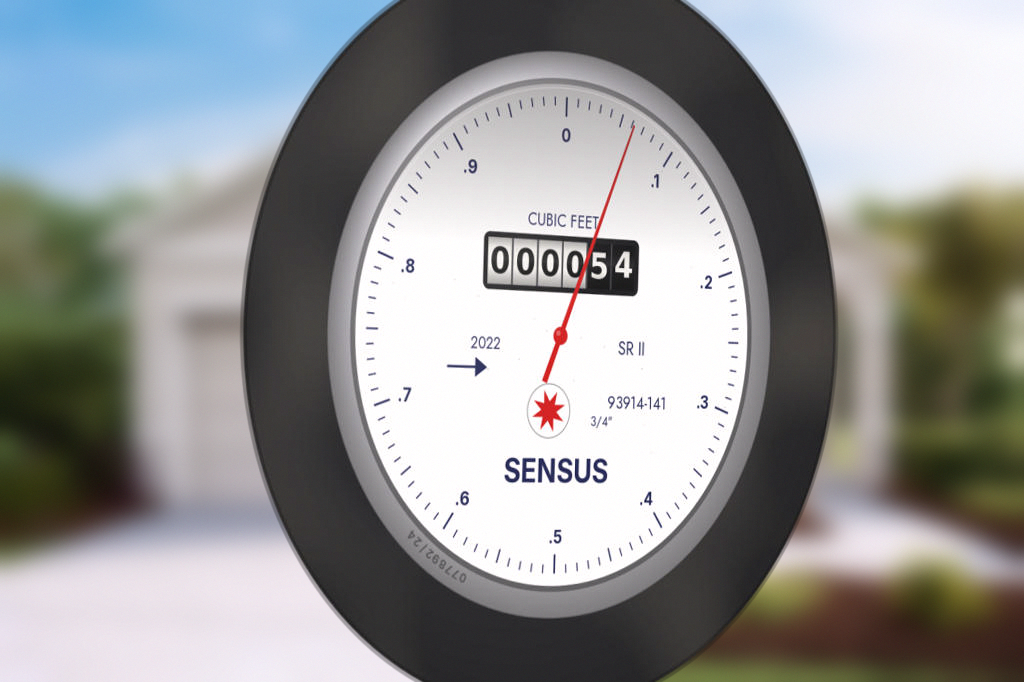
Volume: 54.06 ft³
